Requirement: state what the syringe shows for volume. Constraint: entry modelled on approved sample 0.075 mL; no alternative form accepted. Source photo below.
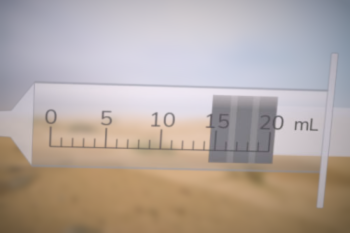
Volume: 14.5 mL
